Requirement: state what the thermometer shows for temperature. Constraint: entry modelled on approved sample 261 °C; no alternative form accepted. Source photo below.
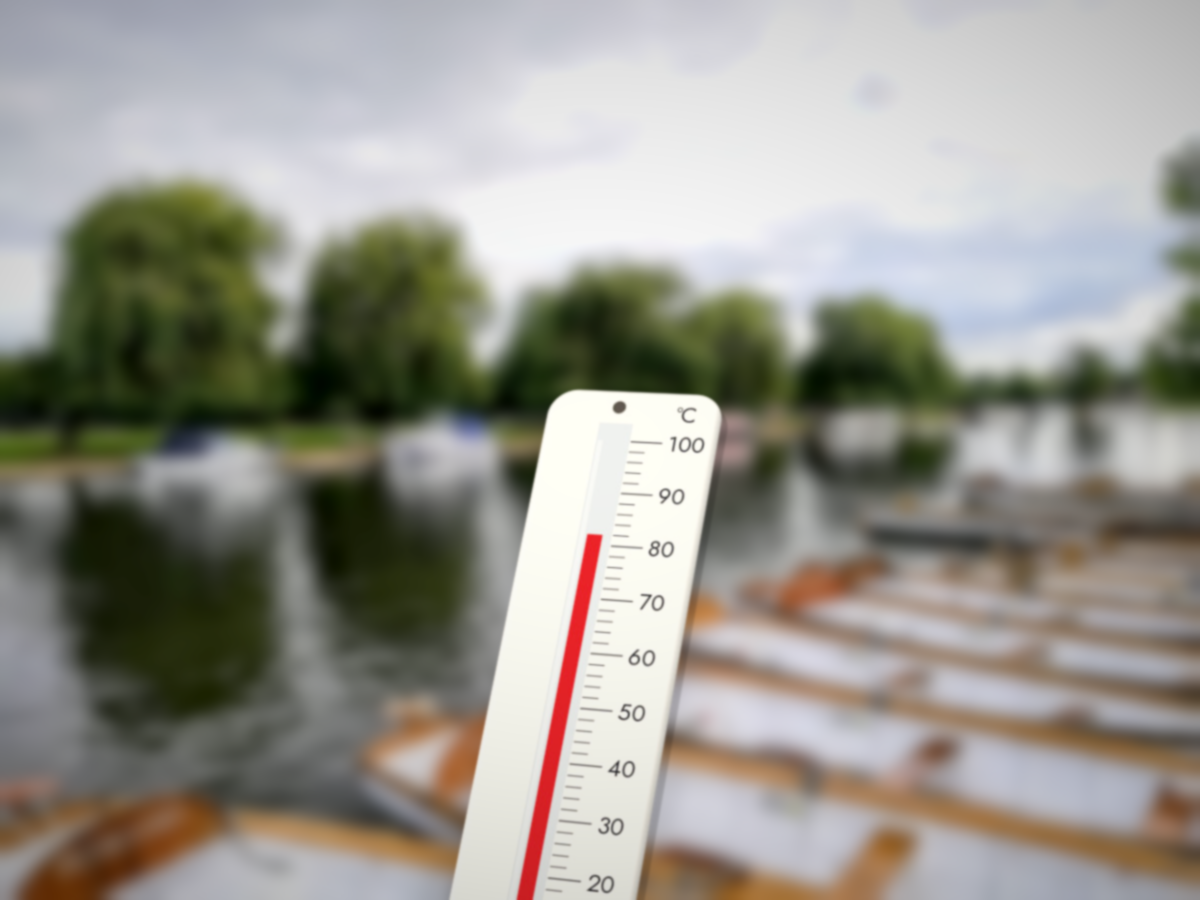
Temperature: 82 °C
